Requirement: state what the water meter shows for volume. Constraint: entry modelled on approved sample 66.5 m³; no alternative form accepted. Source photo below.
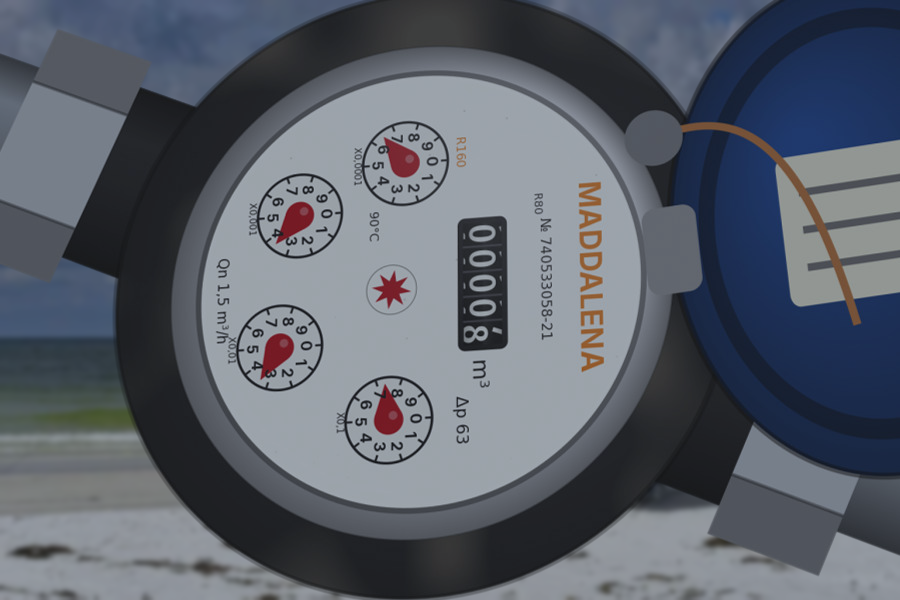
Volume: 7.7336 m³
